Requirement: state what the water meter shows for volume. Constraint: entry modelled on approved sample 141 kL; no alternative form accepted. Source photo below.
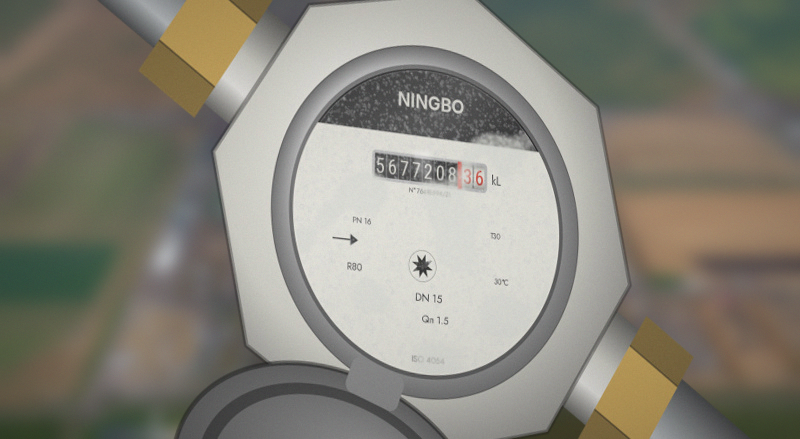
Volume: 5677208.36 kL
